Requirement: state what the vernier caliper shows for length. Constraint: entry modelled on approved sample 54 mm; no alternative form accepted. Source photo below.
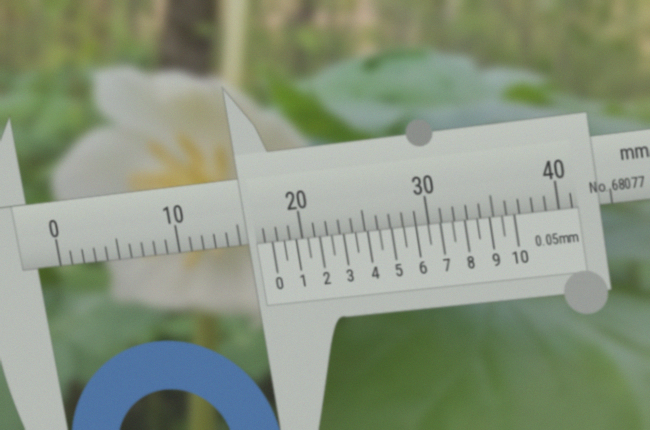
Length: 17.6 mm
